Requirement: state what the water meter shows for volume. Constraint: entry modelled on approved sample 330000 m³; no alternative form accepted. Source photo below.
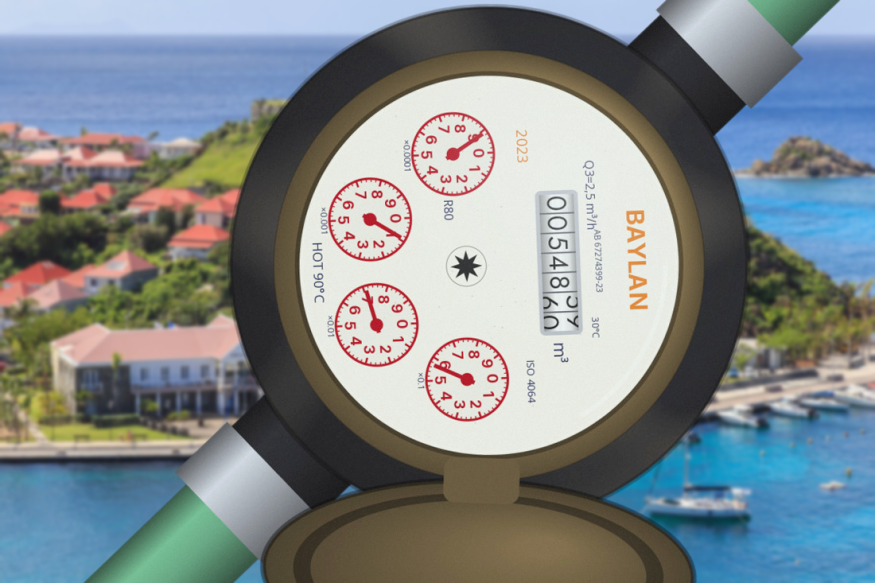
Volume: 54859.5709 m³
